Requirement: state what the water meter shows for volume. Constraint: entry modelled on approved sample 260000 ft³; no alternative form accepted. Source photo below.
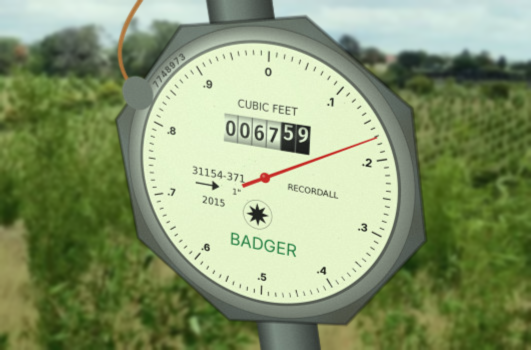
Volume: 6759.17 ft³
